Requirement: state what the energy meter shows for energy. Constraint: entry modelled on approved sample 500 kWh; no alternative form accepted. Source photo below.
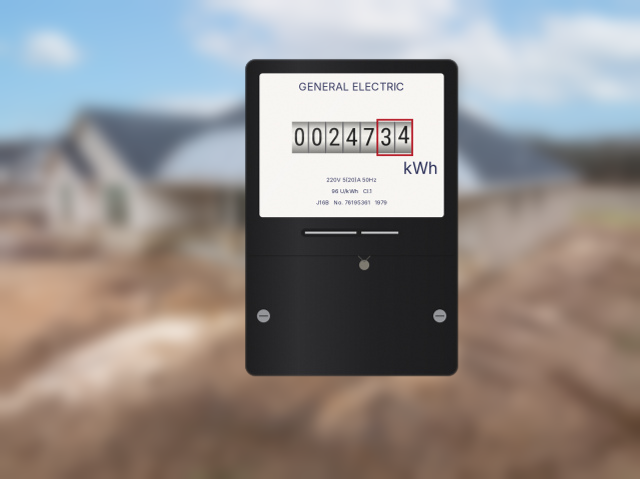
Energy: 247.34 kWh
